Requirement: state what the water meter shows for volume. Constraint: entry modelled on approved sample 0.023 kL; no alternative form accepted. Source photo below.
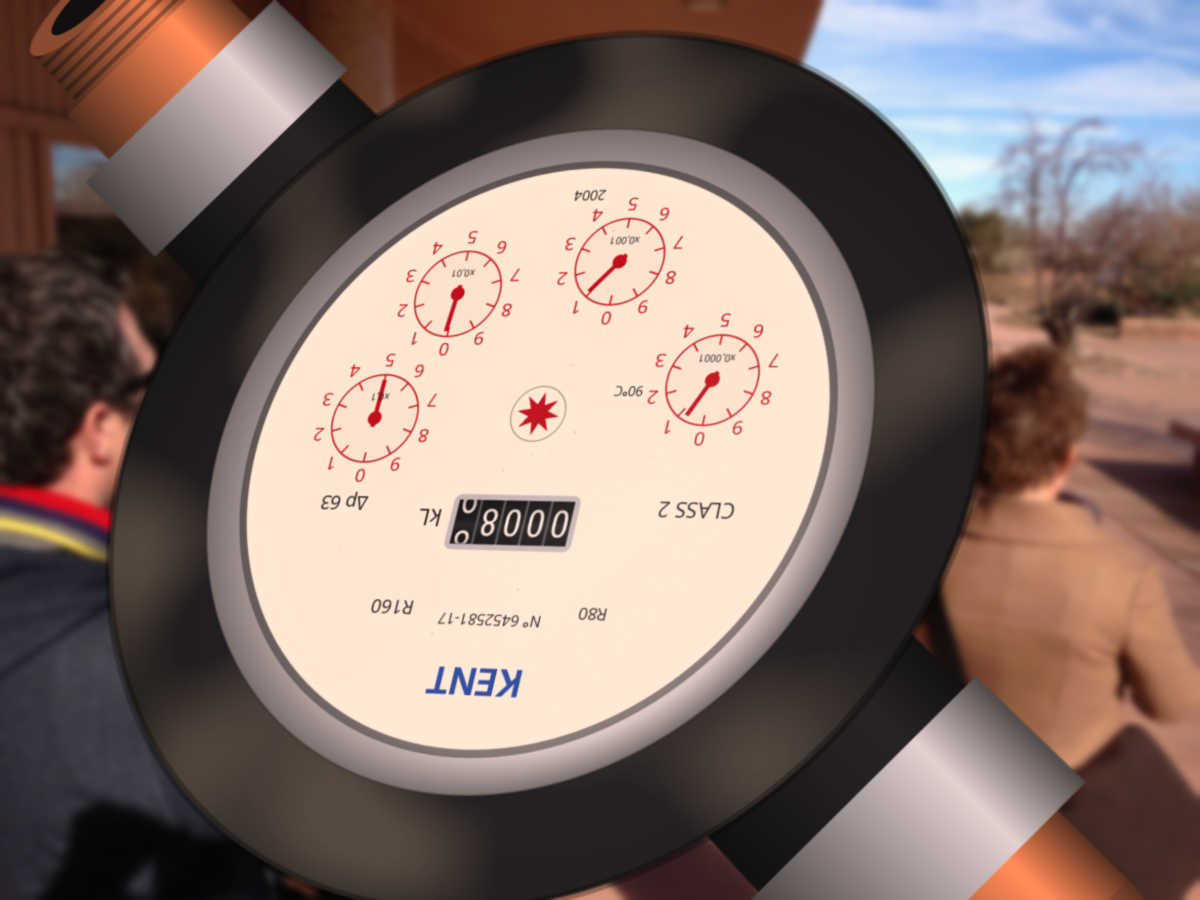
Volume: 88.5010 kL
